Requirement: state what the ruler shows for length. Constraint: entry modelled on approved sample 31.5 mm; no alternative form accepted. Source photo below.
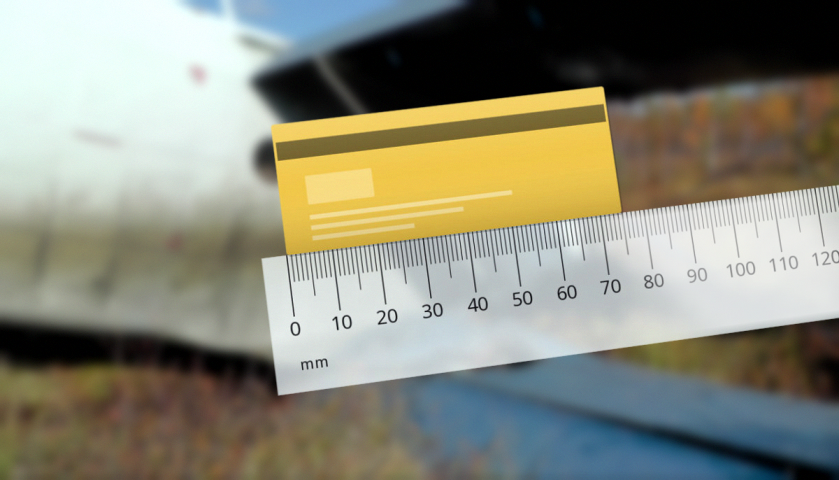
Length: 75 mm
